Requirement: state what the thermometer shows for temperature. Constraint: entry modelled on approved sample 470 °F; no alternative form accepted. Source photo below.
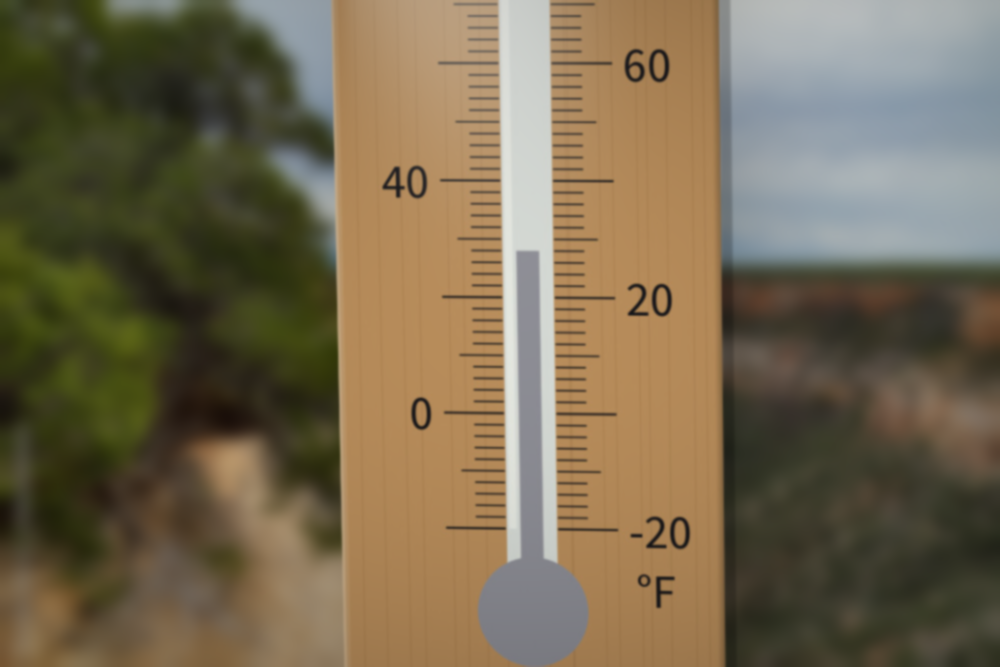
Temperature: 28 °F
